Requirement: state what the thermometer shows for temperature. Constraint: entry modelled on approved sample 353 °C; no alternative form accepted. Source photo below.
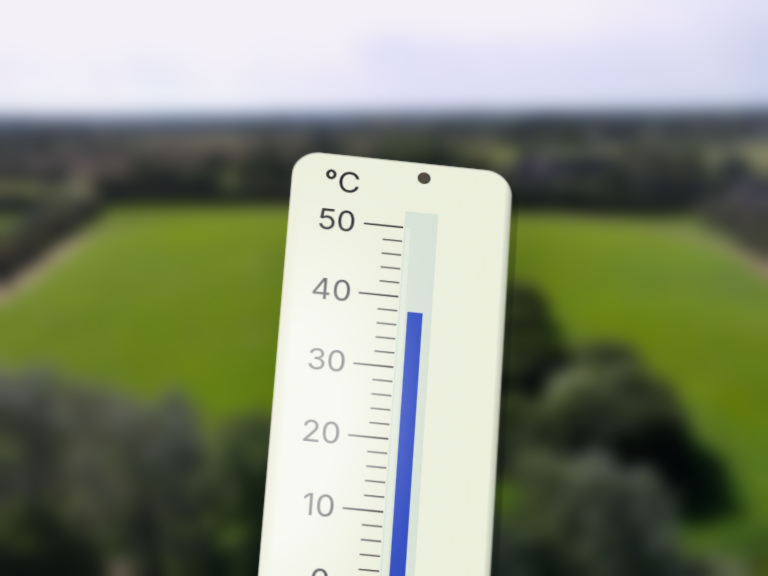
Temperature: 38 °C
